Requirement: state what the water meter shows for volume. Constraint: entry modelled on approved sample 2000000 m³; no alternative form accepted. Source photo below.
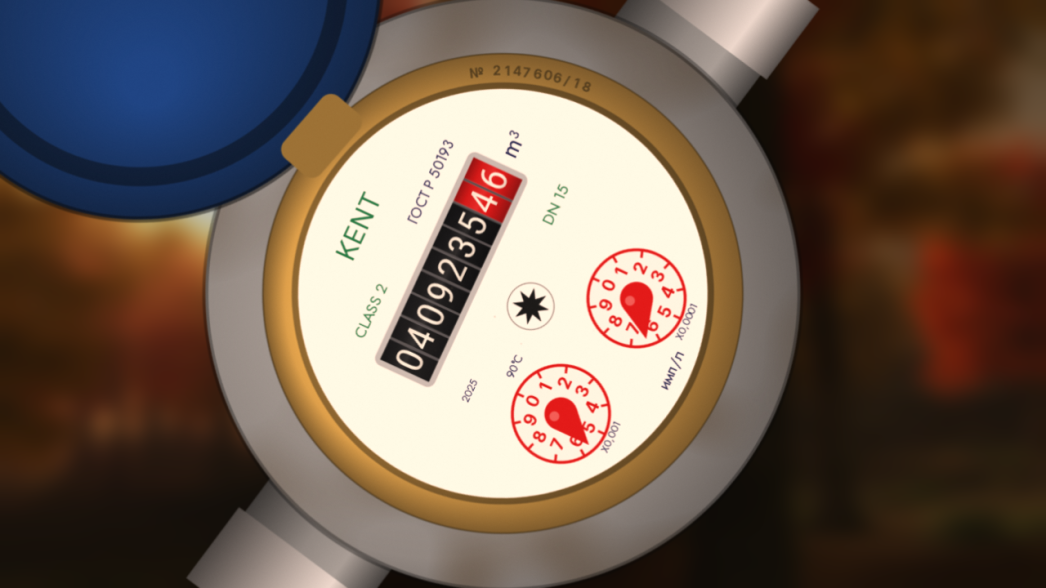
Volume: 409235.4656 m³
